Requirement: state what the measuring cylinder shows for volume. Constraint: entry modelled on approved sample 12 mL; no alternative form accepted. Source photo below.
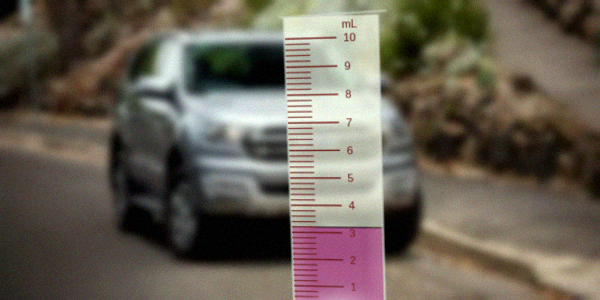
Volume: 3.2 mL
